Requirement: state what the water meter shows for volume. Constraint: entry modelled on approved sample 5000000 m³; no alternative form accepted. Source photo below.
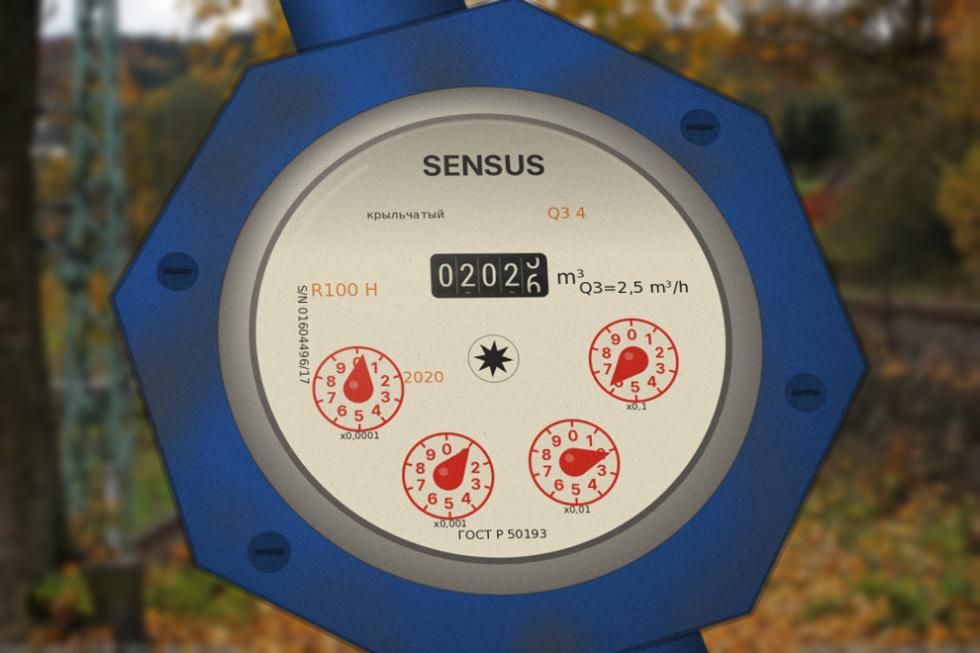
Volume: 2025.6210 m³
